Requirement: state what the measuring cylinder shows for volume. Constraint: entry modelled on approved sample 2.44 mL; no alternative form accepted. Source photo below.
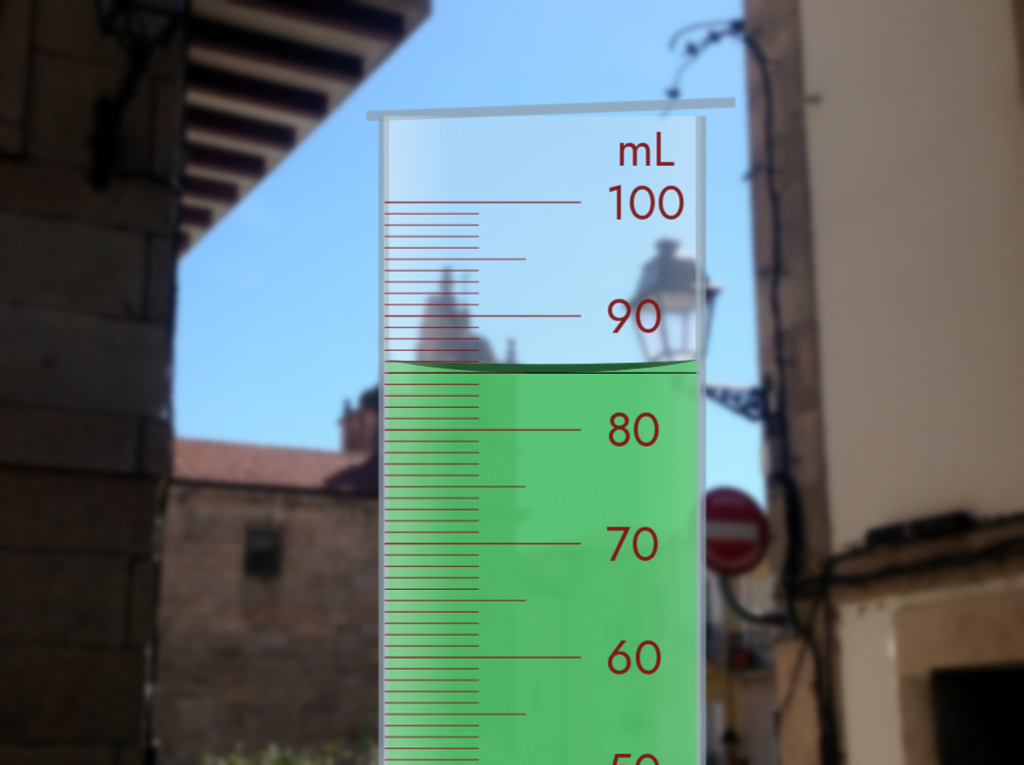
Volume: 85 mL
